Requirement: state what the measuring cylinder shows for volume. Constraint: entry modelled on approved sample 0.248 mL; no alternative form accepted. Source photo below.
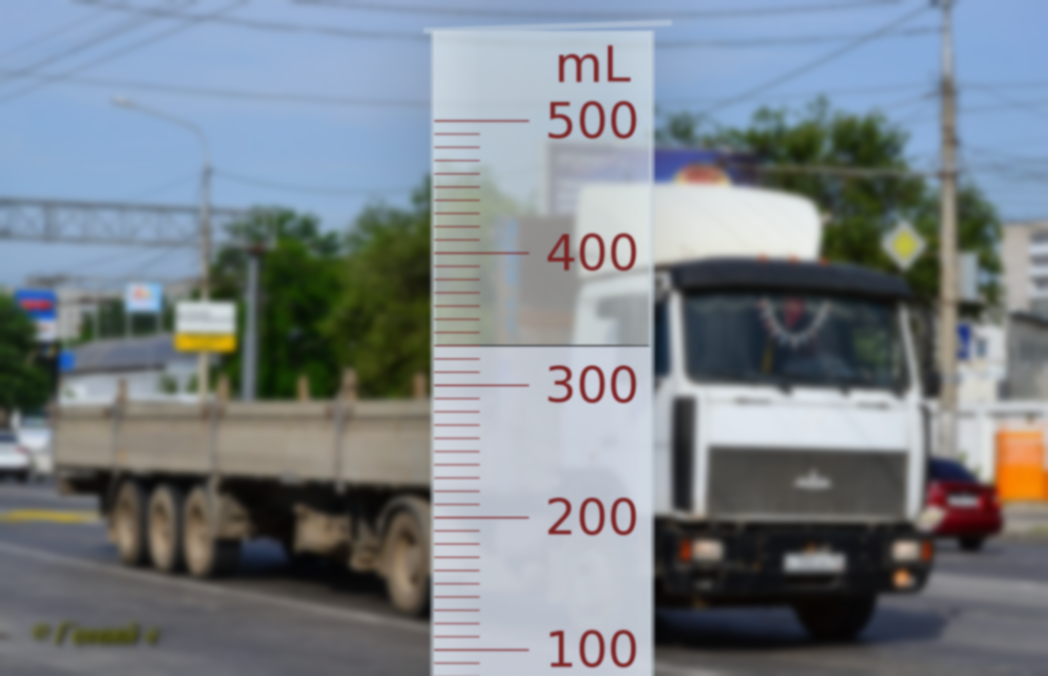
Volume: 330 mL
